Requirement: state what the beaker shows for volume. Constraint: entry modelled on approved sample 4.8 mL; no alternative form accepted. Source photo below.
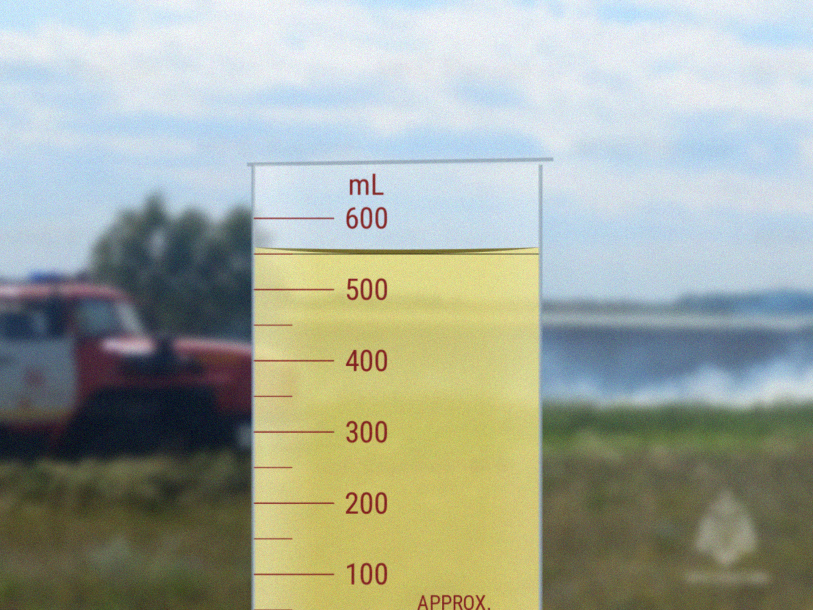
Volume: 550 mL
